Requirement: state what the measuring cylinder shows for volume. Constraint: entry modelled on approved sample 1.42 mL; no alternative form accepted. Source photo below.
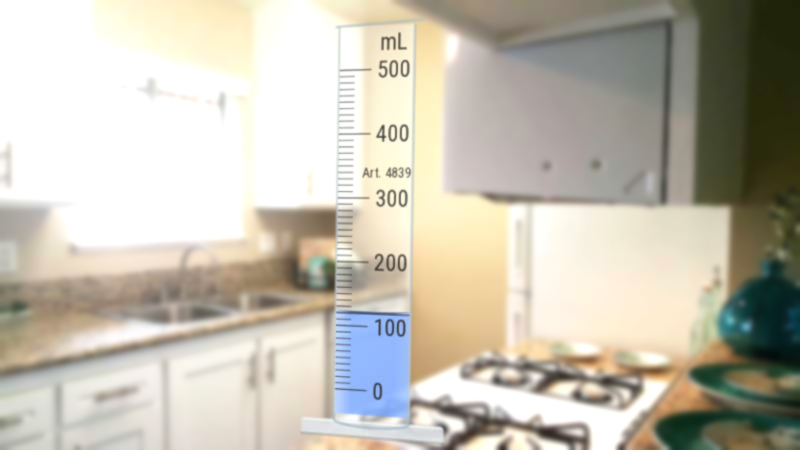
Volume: 120 mL
